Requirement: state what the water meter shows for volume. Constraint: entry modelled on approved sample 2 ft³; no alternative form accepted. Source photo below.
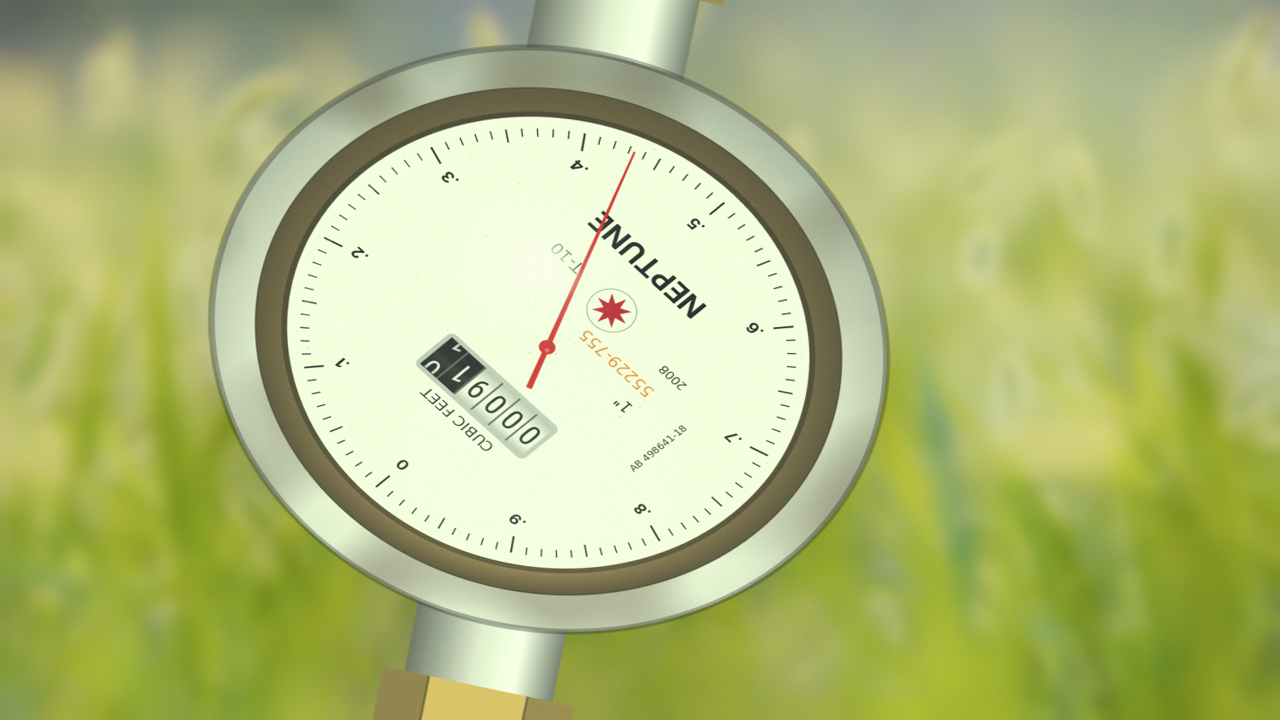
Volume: 910.43 ft³
